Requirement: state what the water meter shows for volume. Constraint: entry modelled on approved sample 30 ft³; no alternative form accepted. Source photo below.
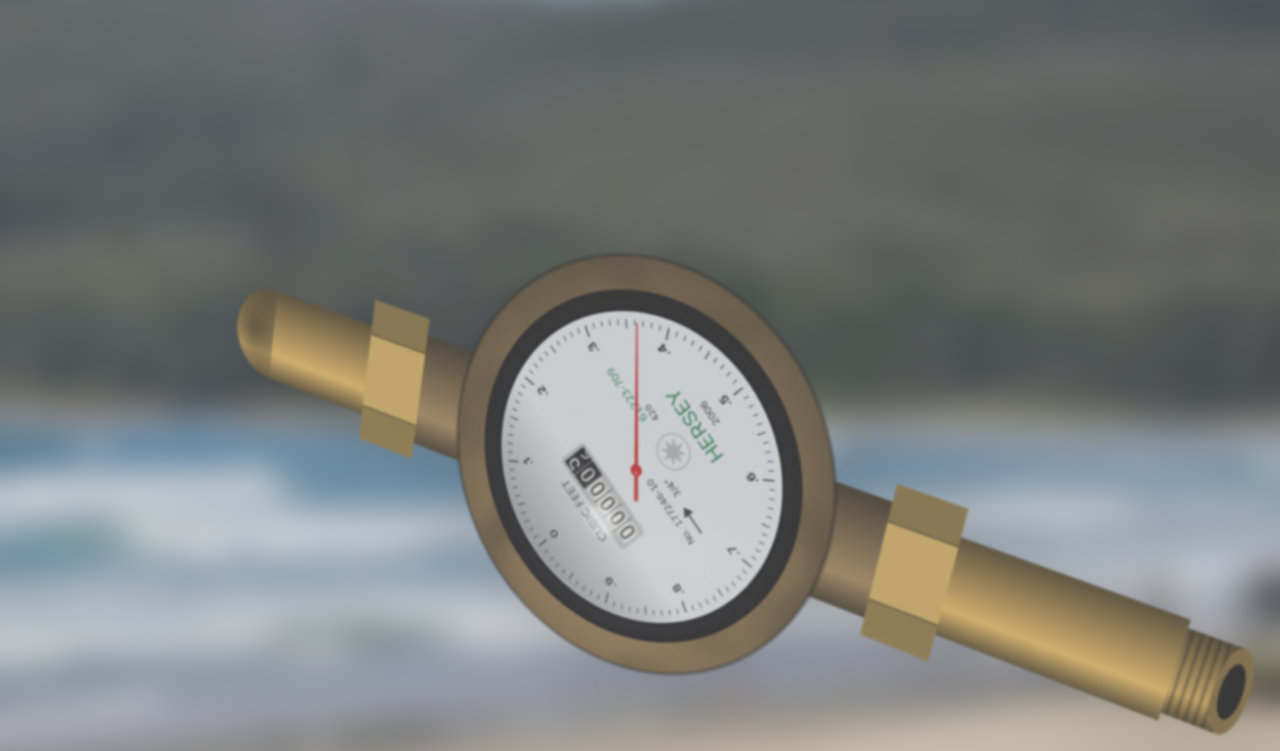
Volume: 5.36 ft³
